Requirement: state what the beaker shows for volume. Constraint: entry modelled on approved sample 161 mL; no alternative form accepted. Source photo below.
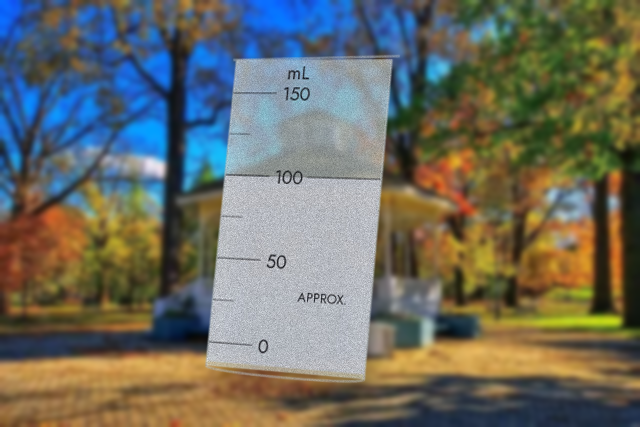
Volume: 100 mL
